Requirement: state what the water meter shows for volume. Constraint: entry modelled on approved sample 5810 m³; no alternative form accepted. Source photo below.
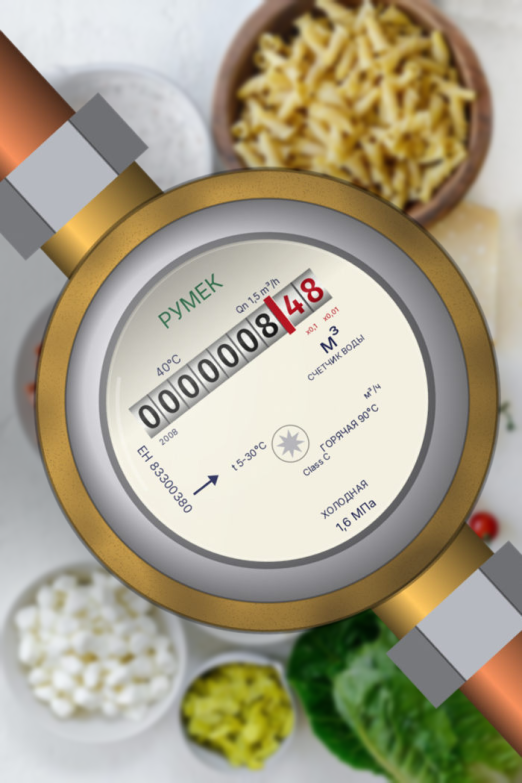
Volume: 8.48 m³
